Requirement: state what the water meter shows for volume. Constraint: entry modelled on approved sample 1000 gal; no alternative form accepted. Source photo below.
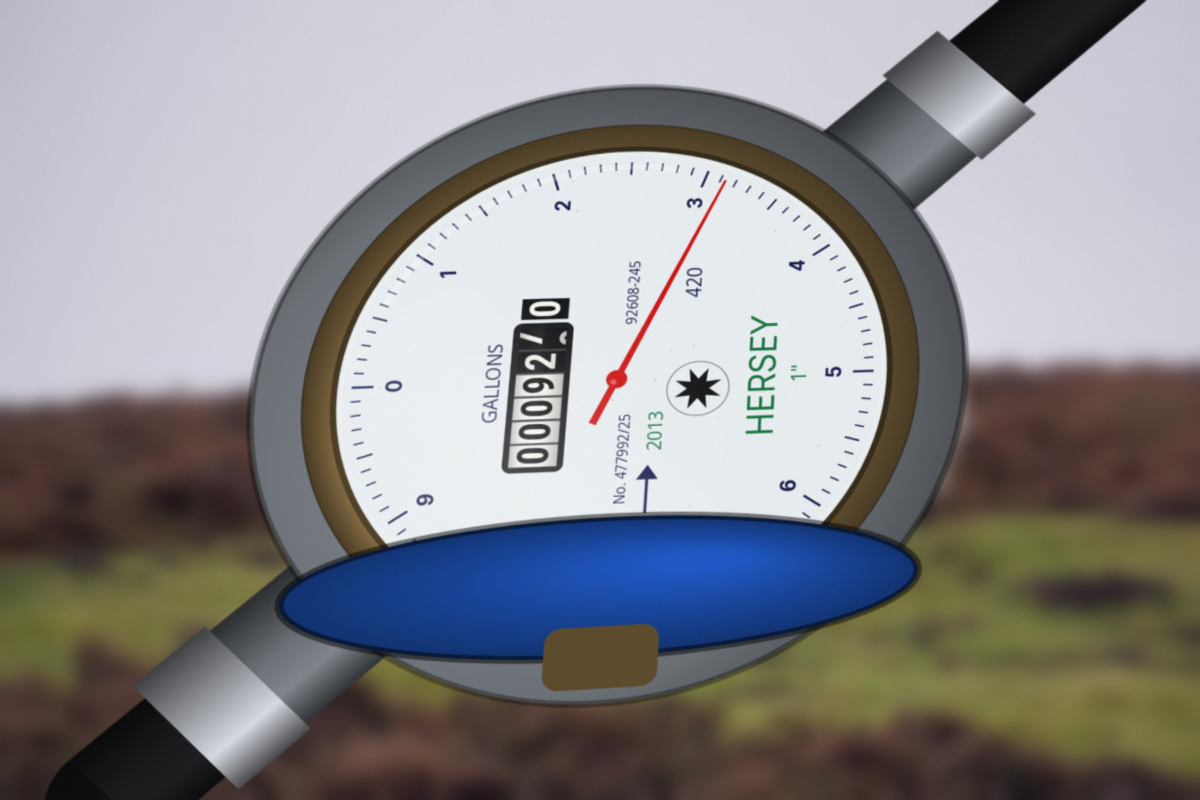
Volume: 9273.1 gal
